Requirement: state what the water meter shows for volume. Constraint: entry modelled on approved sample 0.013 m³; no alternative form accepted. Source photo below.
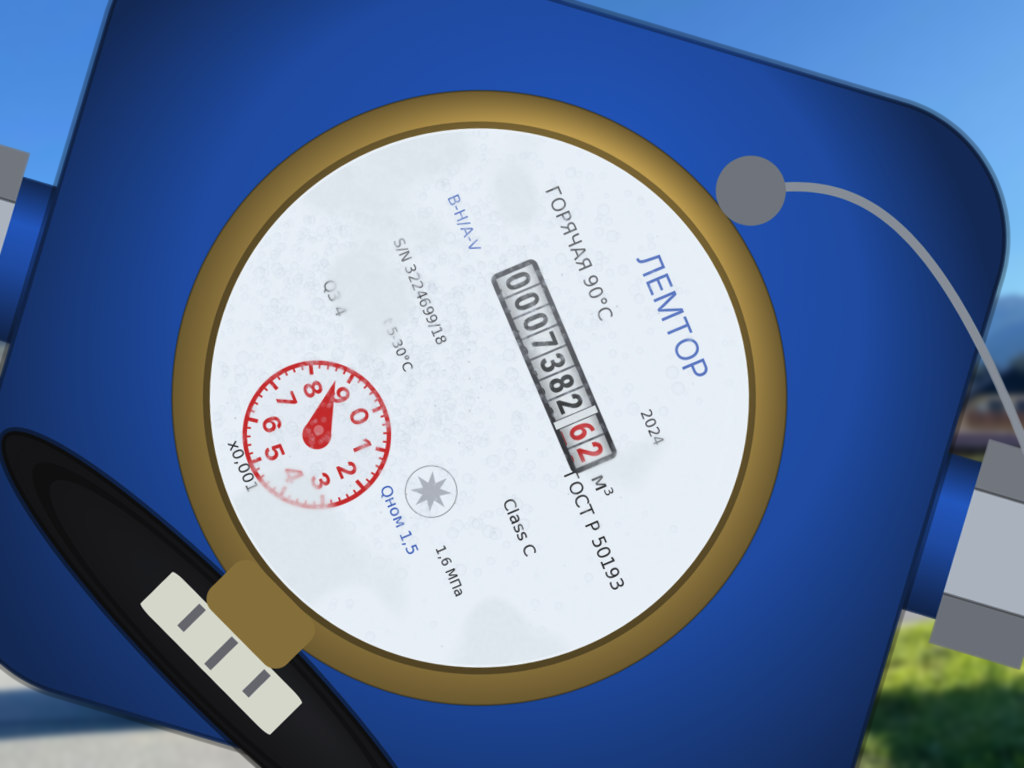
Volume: 7382.628 m³
